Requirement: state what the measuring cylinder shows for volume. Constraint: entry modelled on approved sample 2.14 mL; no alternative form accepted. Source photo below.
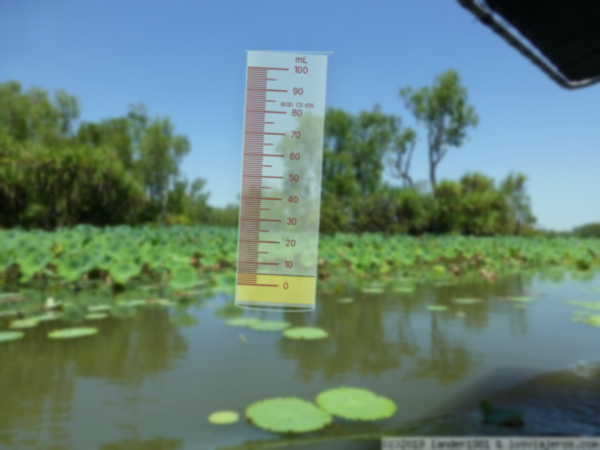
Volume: 5 mL
